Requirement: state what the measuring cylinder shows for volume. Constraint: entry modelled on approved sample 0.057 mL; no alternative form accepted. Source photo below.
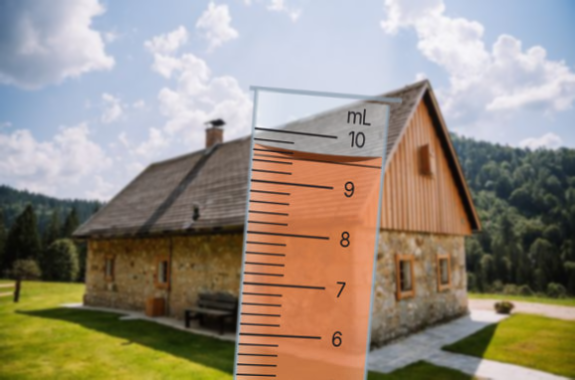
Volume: 9.5 mL
